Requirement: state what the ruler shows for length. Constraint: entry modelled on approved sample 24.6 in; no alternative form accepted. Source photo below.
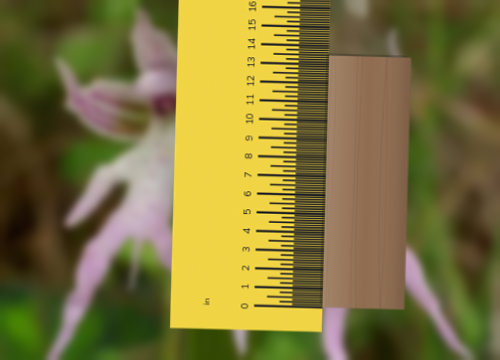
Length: 13.5 in
